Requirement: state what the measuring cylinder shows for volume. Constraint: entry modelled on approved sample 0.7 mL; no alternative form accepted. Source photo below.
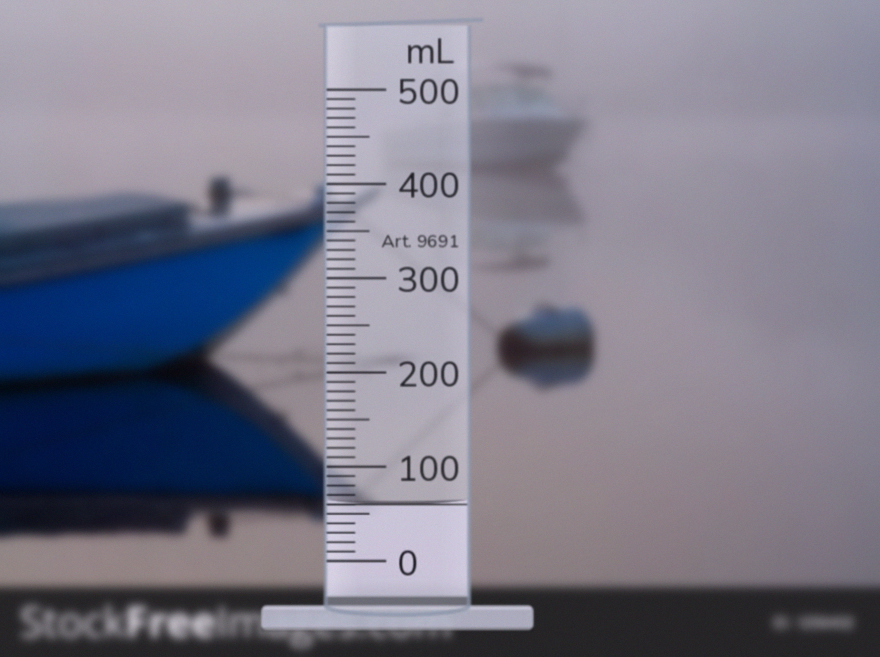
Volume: 60 mL
